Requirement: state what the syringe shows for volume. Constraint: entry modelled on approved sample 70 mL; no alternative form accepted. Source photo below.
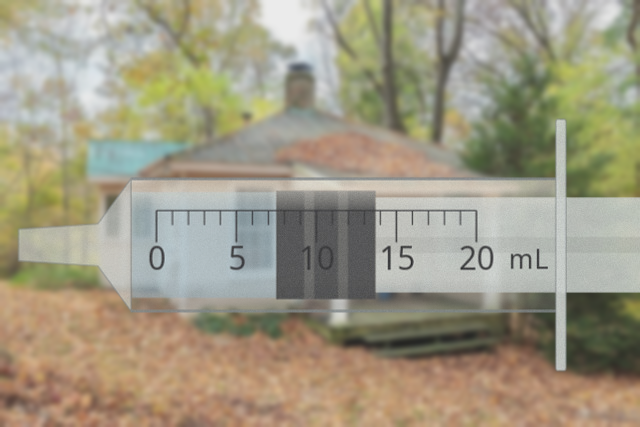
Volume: 7.5 mL
